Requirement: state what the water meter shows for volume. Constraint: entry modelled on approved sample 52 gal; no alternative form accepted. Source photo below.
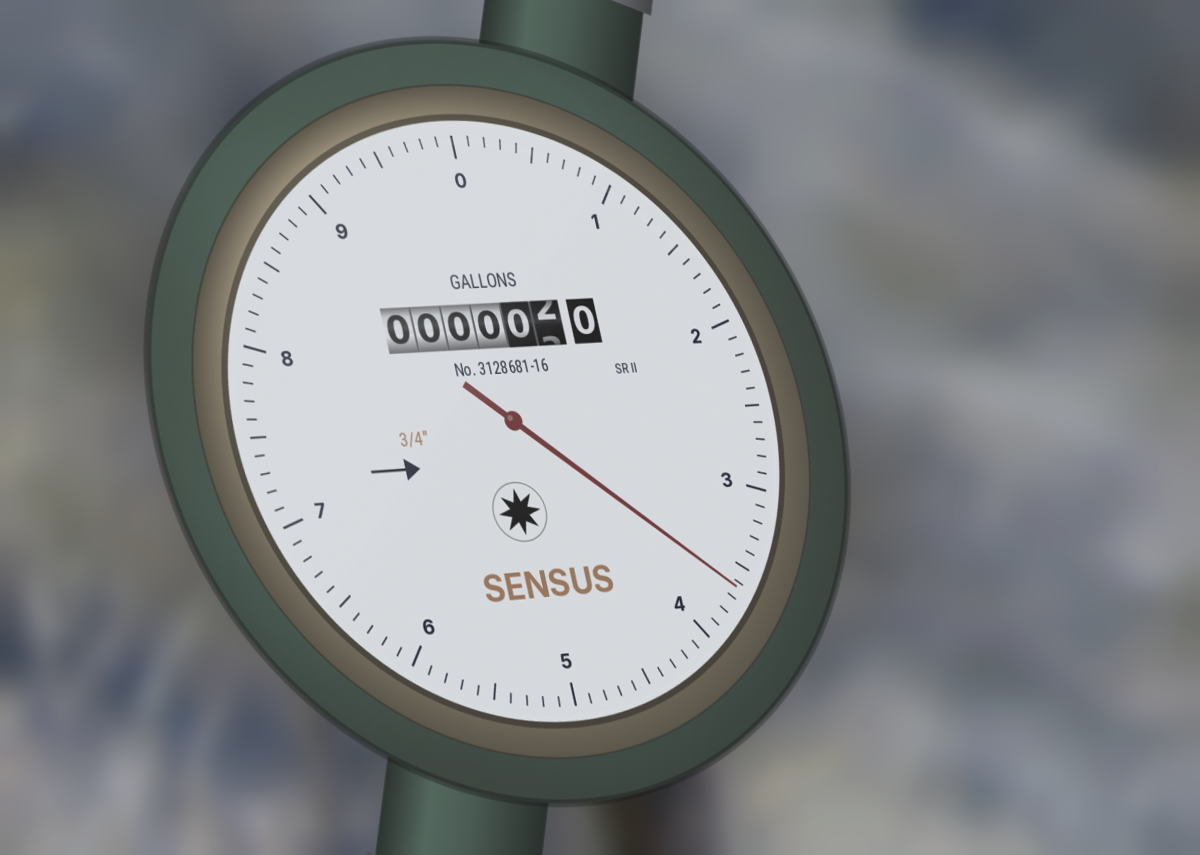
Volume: 23.6 gal
